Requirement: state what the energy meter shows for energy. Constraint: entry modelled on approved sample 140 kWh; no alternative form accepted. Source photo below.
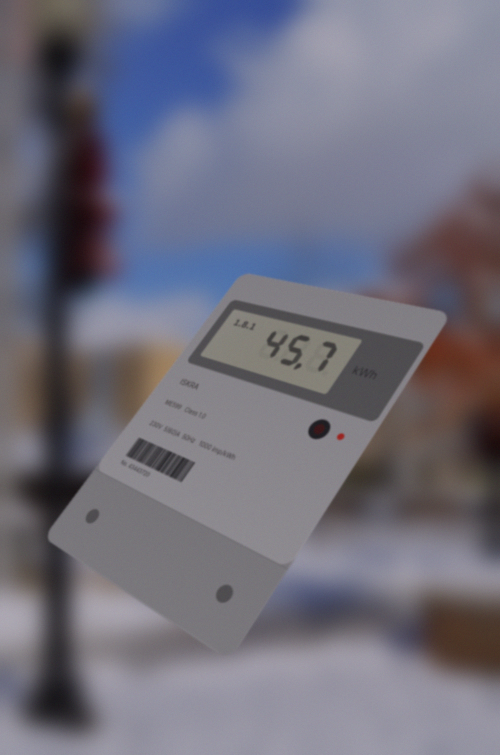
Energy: 45.7 kWh
